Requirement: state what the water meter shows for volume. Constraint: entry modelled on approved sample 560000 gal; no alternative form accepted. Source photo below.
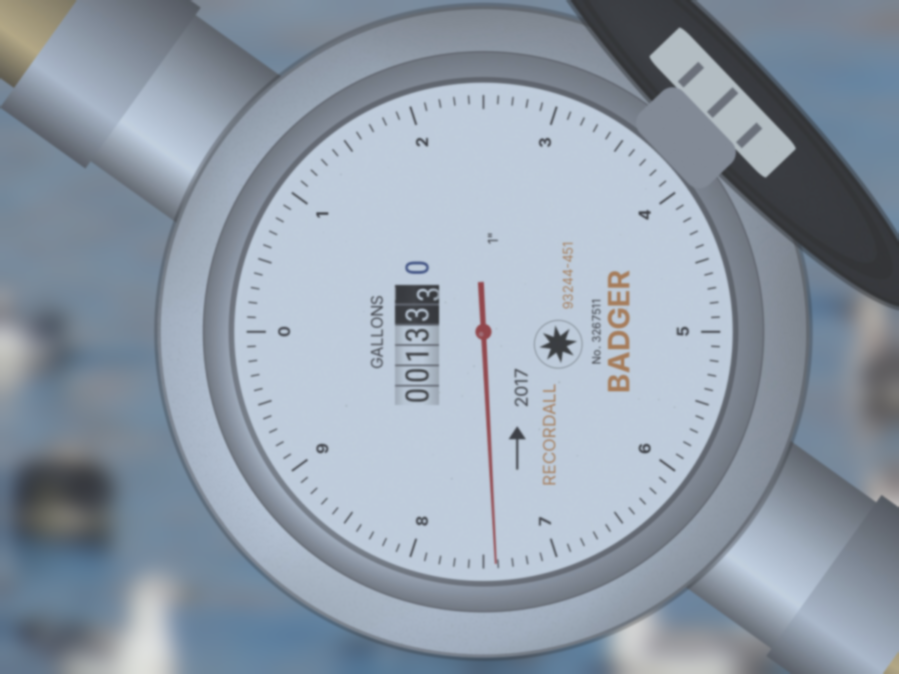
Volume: 13327.4 gal
